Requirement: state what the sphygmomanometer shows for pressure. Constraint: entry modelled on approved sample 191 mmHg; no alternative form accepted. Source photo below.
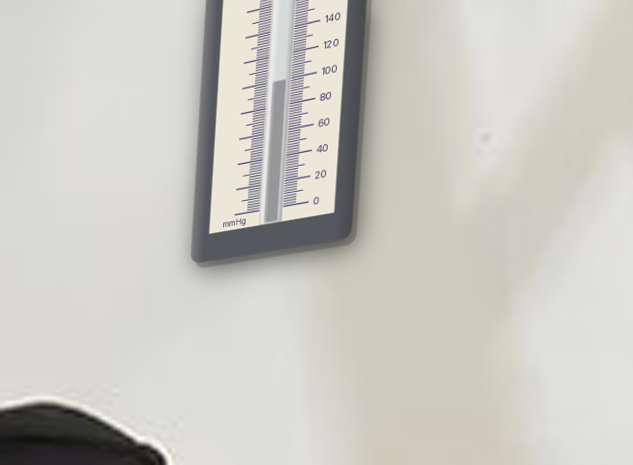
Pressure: 100 mmHg
